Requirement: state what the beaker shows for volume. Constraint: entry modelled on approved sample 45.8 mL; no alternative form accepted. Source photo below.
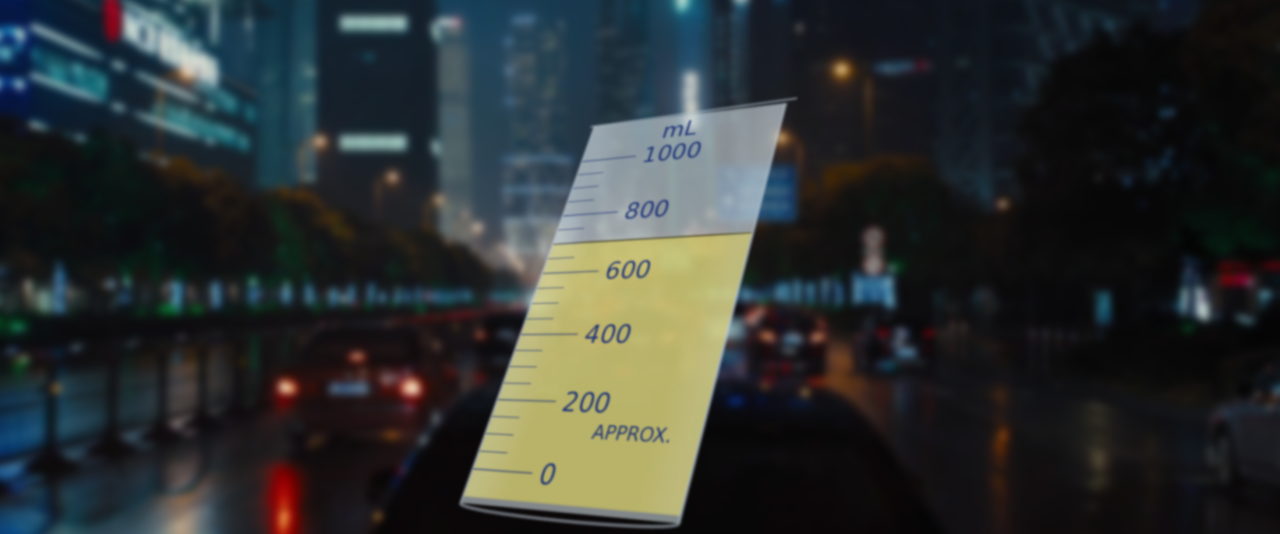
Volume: 700 mL
